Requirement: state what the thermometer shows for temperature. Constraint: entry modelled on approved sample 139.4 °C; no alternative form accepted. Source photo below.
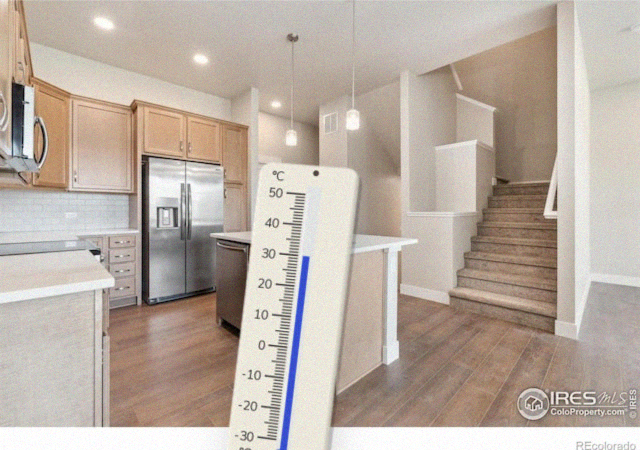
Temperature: 30 °C
